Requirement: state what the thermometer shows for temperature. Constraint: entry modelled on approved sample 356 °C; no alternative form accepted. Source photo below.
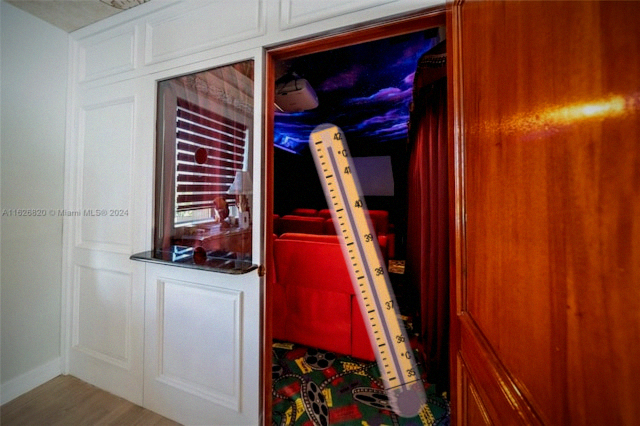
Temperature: 41.8 °C
